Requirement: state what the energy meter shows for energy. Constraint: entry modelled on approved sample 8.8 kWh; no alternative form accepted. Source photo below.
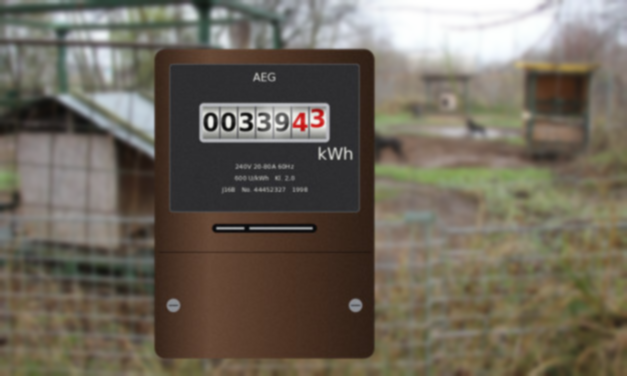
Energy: 339.43 kWh
